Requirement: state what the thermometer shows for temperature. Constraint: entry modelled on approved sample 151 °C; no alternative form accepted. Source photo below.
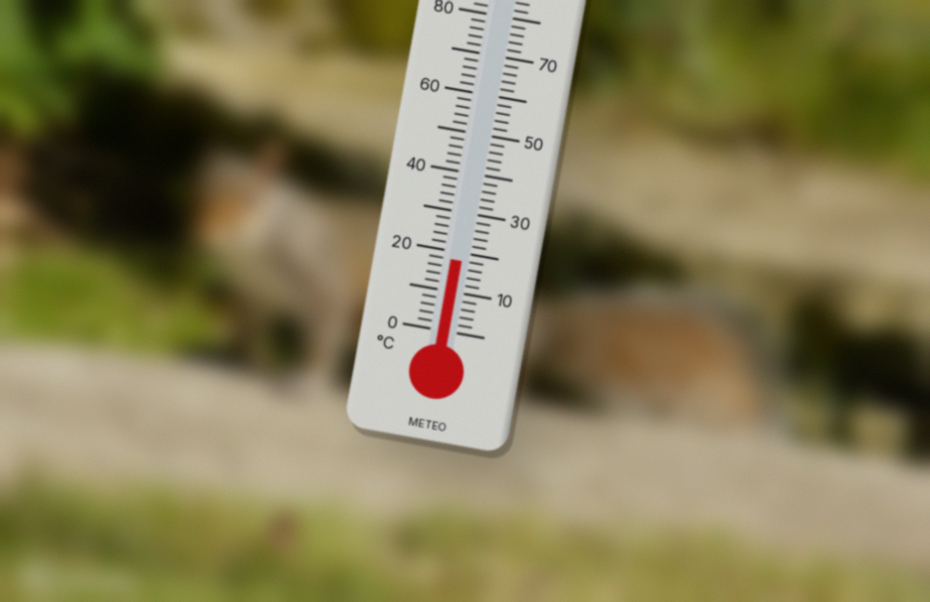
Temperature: 18 °C
